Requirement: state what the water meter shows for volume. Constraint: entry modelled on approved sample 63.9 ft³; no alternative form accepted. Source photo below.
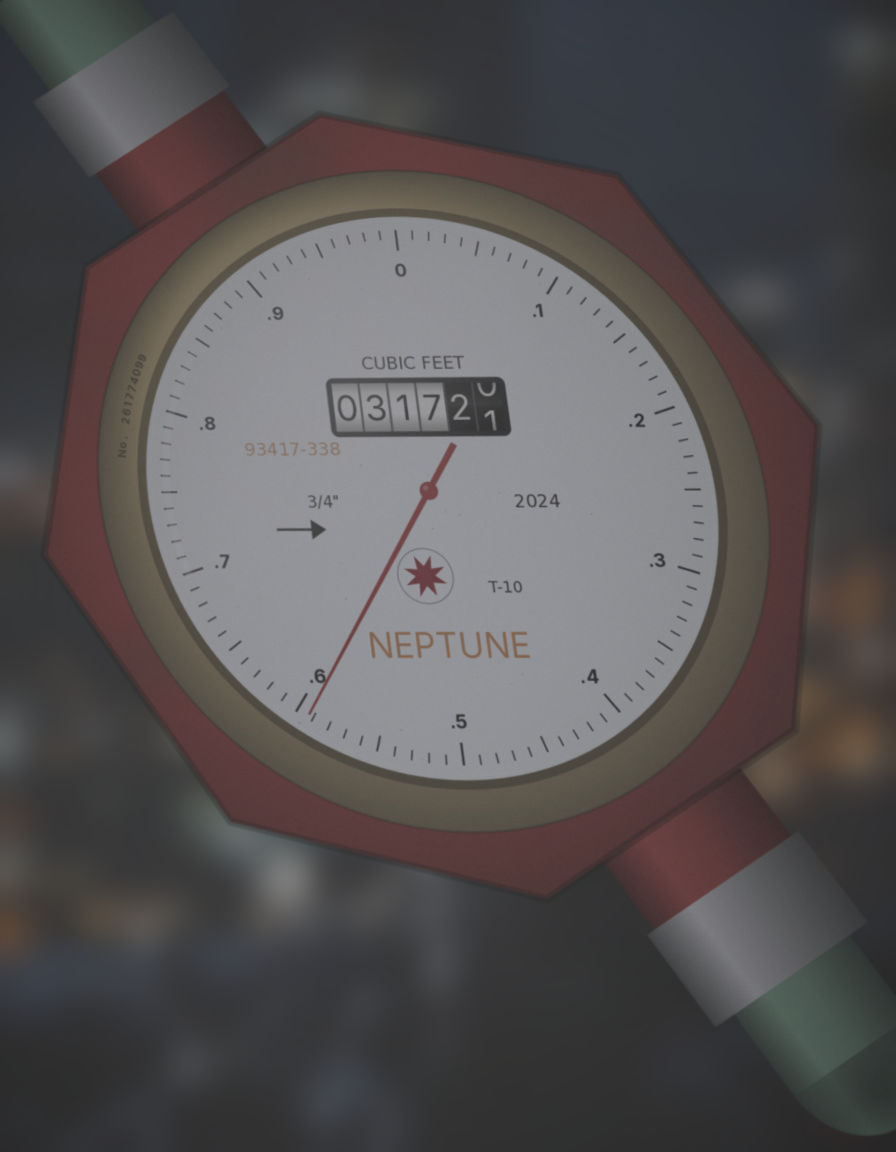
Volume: 31720.59 ft³
